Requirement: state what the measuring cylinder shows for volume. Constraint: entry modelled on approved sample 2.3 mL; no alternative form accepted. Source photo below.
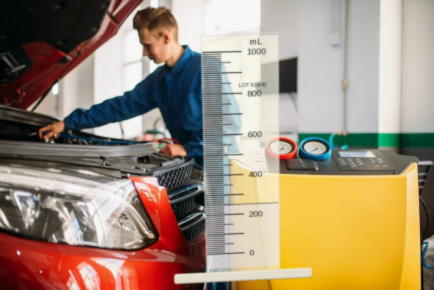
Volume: 250 mL
